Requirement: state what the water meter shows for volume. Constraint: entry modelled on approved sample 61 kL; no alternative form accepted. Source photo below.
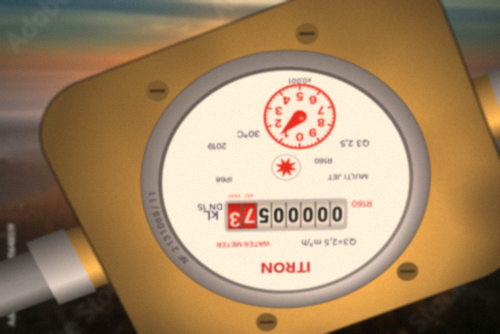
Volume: 5.731 kL
